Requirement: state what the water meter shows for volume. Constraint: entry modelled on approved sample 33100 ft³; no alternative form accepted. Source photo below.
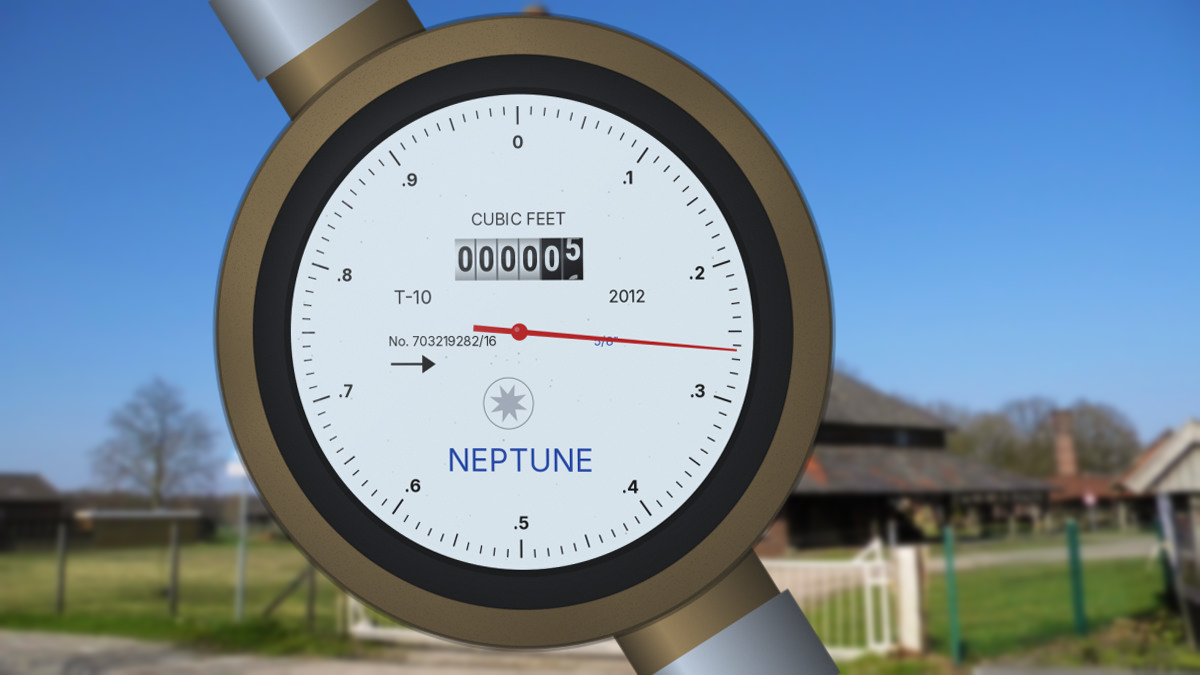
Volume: 5.26 ft³
